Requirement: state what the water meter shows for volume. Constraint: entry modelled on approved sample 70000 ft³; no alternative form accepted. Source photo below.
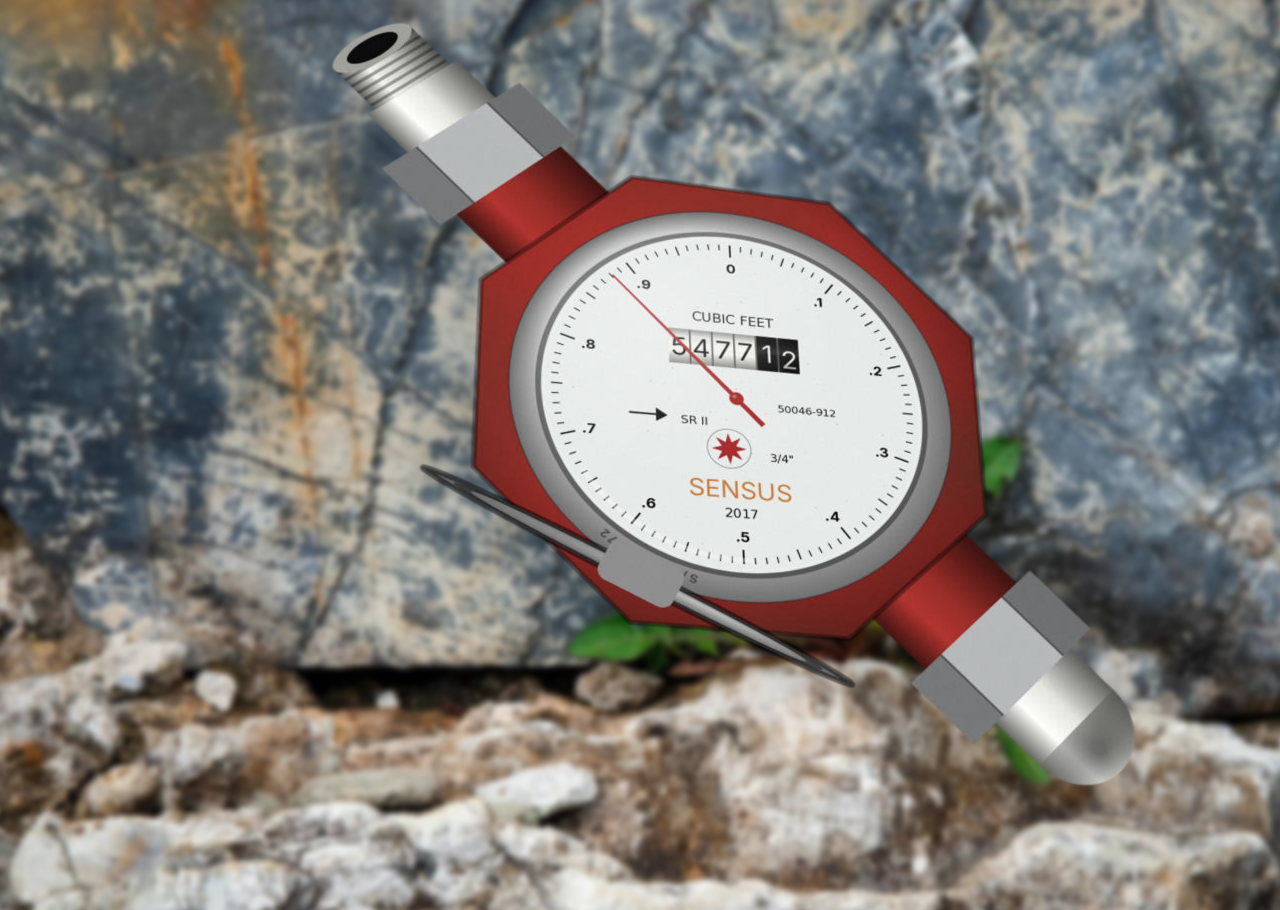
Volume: 547711.88 ft³
